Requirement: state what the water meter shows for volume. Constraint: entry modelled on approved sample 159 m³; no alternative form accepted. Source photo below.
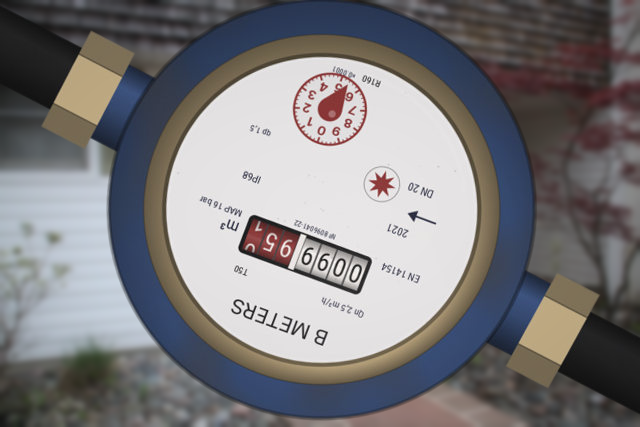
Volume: 99.9505 m³
